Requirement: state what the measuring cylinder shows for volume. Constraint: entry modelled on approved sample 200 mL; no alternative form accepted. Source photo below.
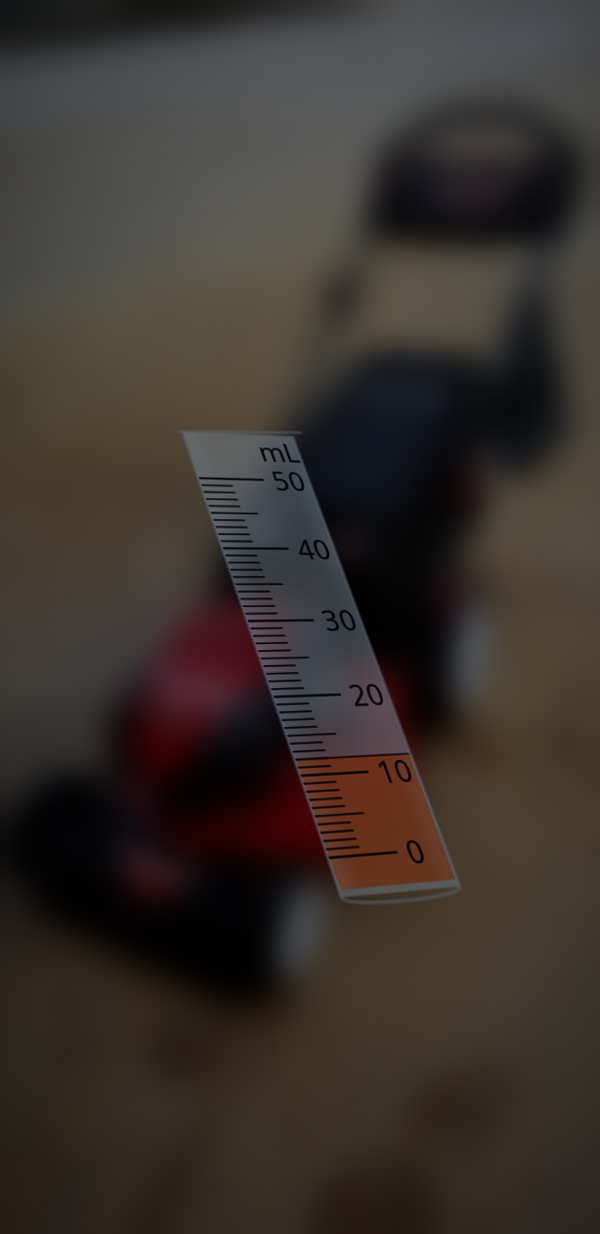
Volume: 12 mL
